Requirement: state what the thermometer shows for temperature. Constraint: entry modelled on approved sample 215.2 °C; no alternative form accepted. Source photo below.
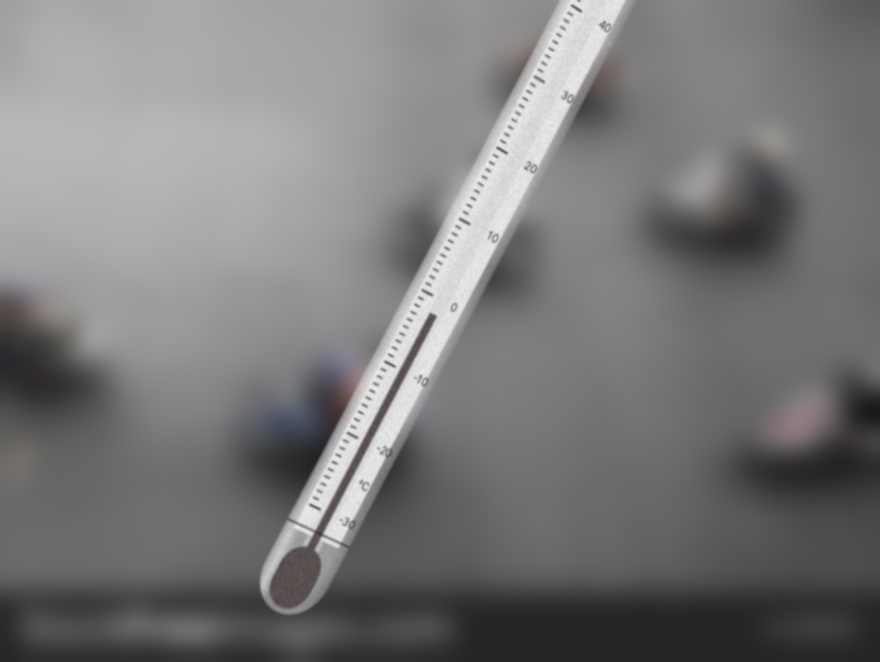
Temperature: -2 °C
